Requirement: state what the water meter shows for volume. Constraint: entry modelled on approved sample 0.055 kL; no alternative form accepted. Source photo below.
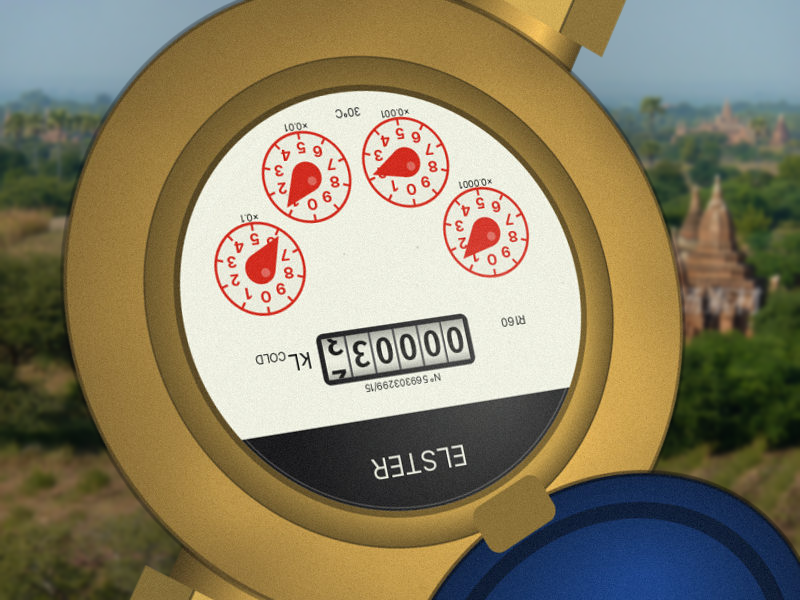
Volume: 32.6121 kL
